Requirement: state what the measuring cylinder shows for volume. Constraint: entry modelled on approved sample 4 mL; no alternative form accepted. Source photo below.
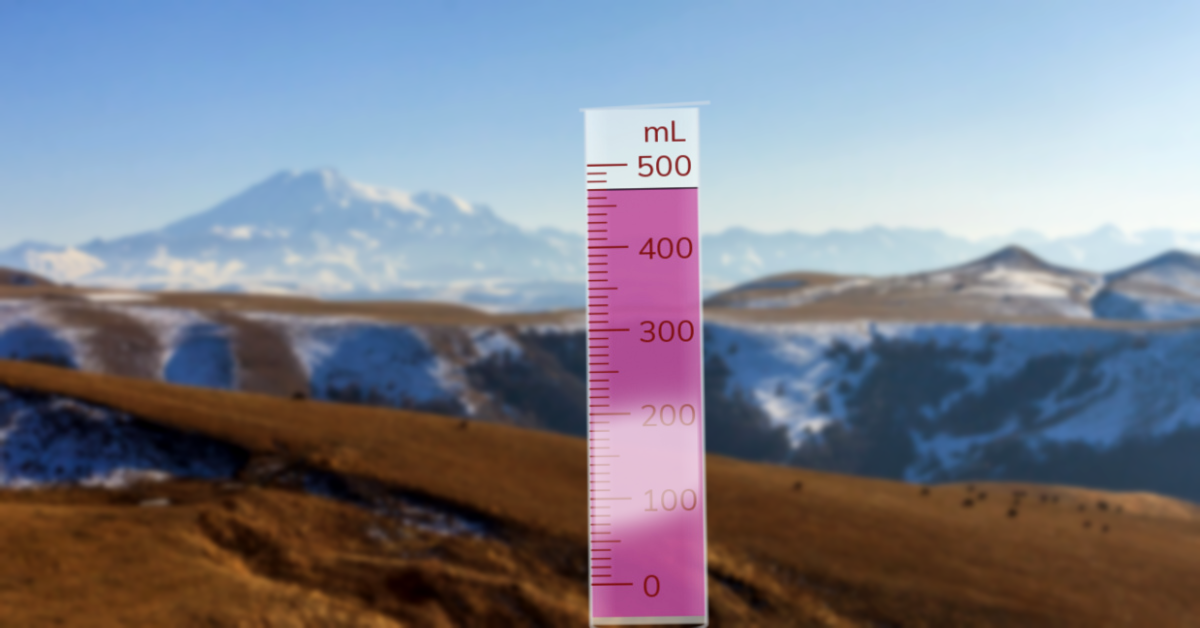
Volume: 470 mL
